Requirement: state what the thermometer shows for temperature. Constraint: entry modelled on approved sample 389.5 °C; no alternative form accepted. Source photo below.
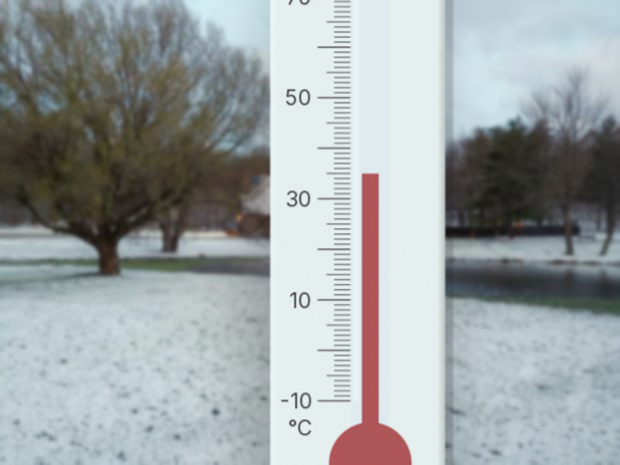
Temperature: 35 °C
